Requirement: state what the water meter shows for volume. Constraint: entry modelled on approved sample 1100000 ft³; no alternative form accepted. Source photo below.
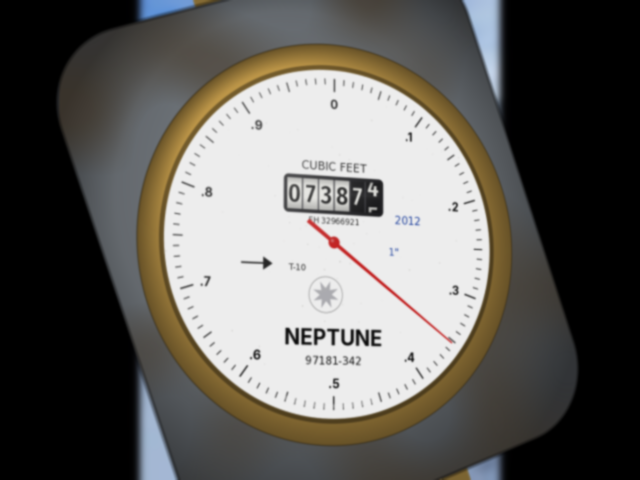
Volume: 73874.35 ft³
